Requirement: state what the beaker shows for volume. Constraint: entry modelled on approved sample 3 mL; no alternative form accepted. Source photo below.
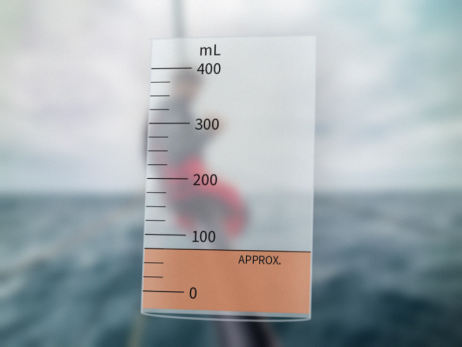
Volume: 75 mL
